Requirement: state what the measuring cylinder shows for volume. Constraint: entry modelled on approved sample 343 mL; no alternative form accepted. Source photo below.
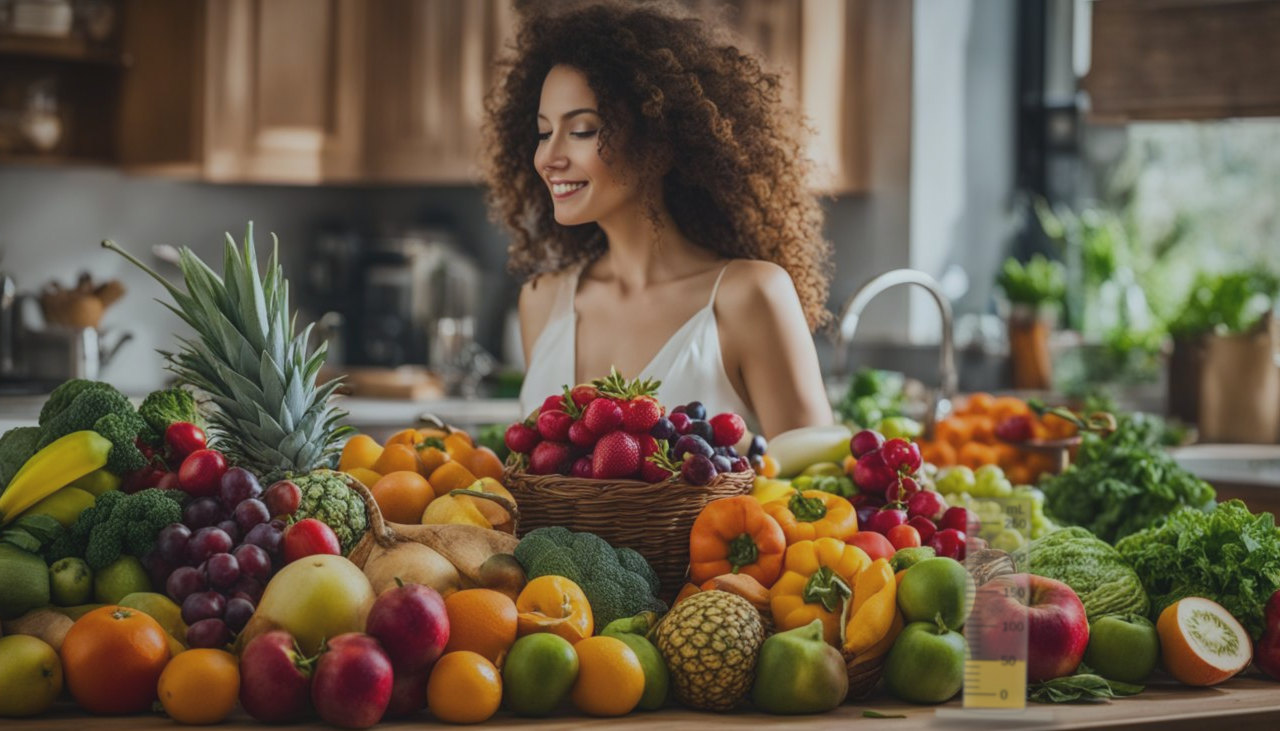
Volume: 50 mL
